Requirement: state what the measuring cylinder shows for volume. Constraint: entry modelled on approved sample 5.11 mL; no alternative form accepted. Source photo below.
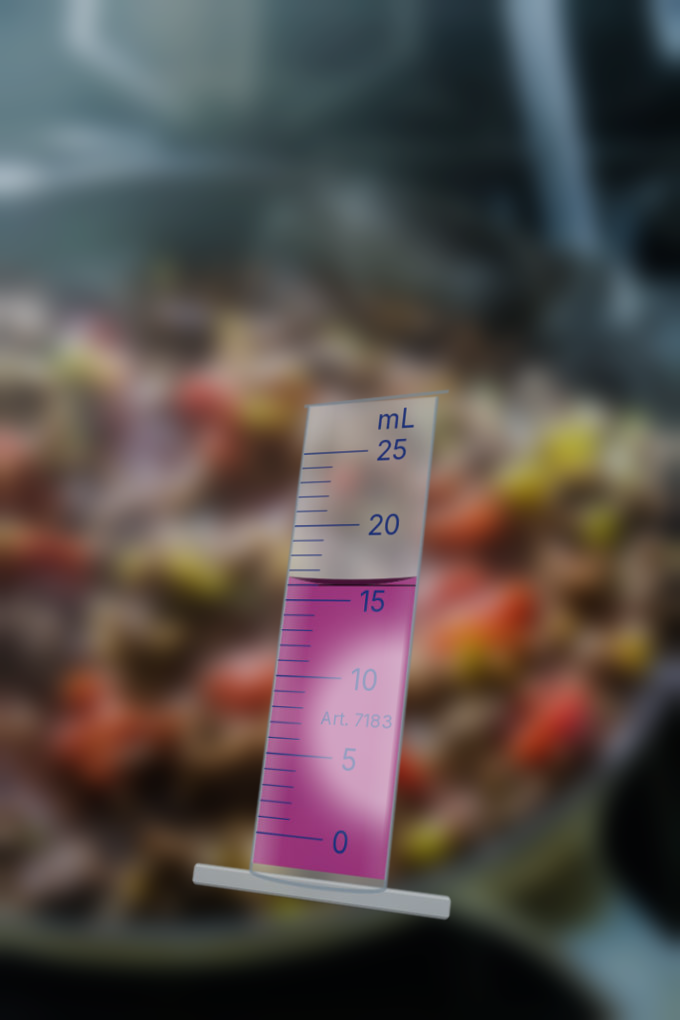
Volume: 16 mL
